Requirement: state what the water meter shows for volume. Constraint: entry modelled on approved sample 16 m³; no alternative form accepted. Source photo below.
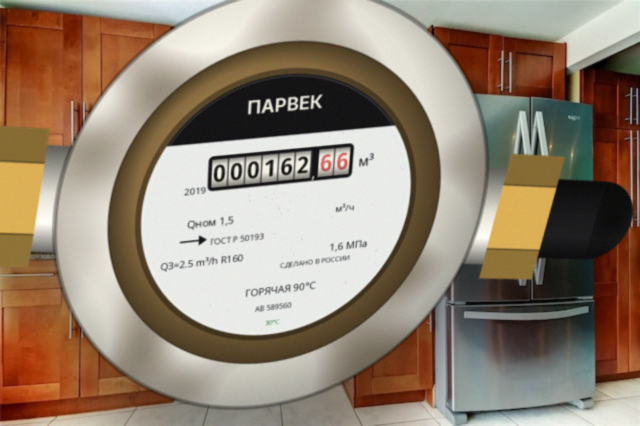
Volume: 162.66 m³
